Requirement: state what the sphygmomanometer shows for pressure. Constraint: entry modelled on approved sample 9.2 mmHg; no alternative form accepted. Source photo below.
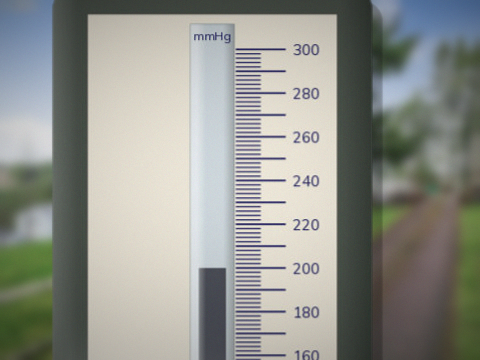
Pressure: 200 mmHg
